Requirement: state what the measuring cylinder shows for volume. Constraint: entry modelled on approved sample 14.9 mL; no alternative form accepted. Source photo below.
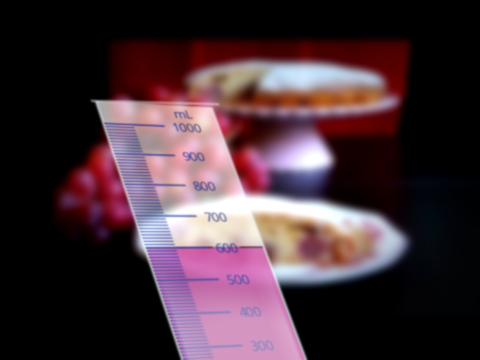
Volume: 600 mL
